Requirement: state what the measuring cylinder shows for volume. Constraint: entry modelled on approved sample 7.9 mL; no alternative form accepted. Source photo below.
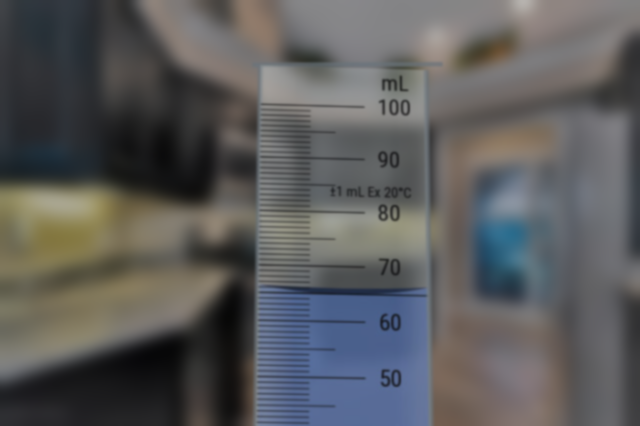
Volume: 65 mL
